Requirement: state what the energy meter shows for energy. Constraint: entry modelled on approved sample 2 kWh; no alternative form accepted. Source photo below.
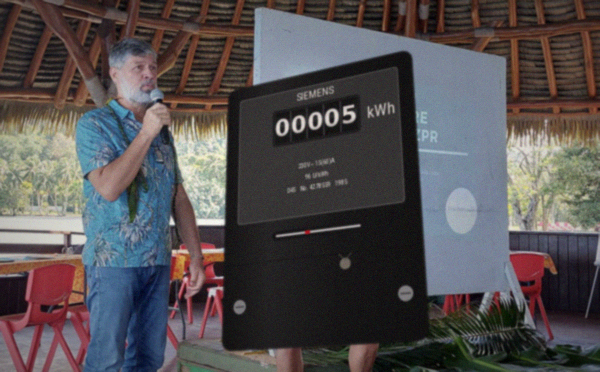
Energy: 5 kWh
